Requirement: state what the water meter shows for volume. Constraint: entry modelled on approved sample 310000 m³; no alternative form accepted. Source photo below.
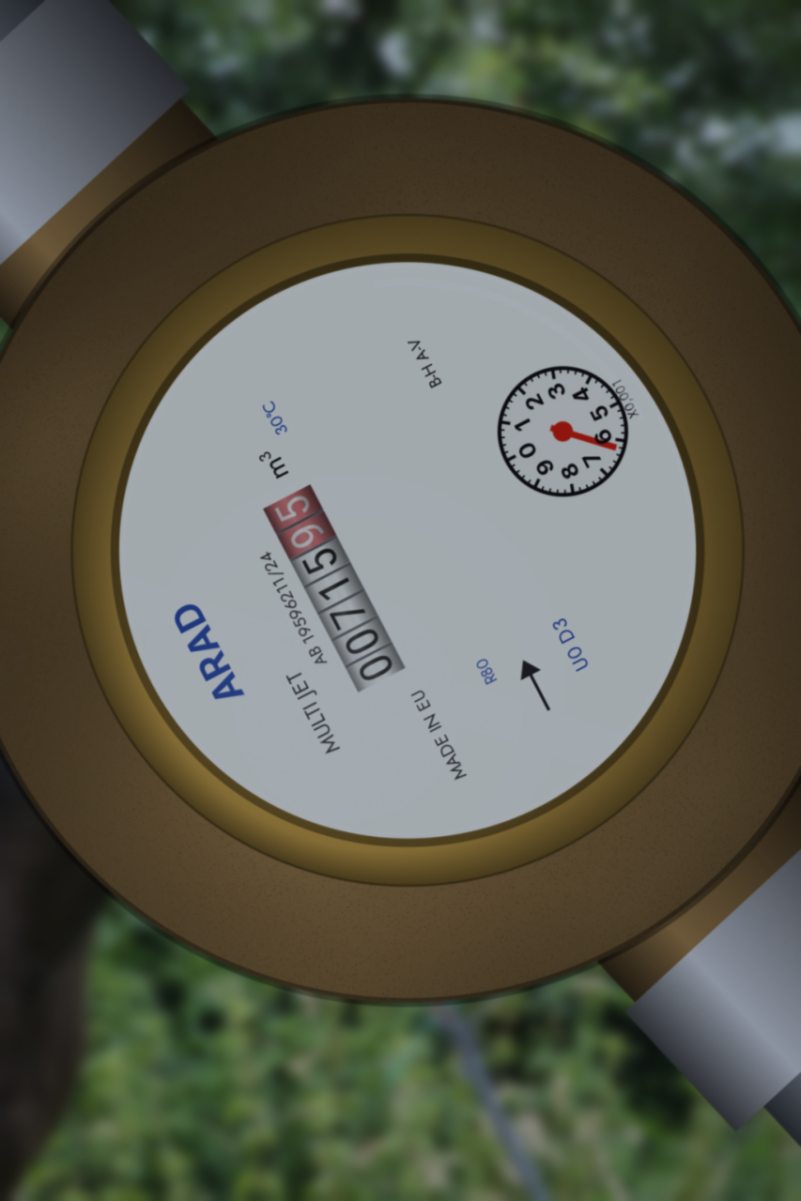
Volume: 715.956 m³
